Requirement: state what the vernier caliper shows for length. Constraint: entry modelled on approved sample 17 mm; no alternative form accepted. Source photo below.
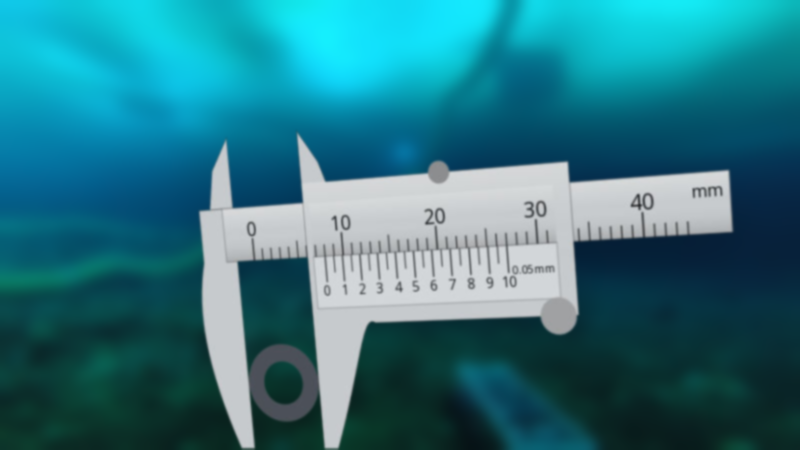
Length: 8.0 mm
